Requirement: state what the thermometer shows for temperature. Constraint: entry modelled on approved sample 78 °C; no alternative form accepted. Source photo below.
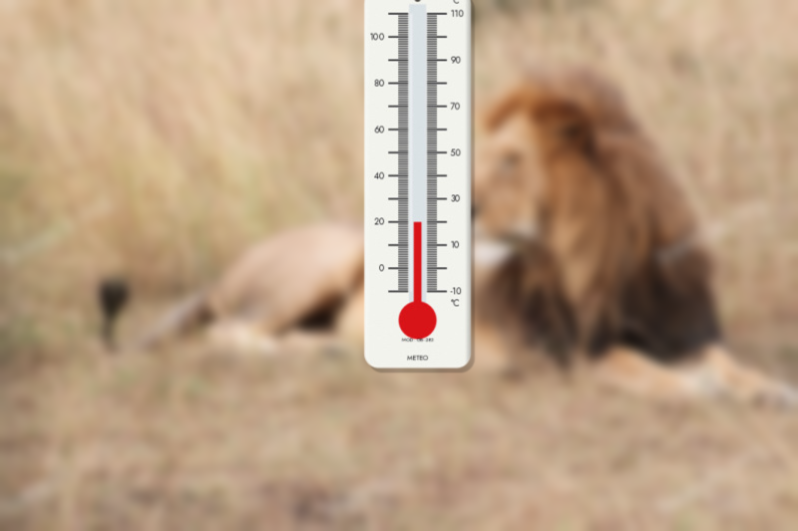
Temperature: 20 °C
